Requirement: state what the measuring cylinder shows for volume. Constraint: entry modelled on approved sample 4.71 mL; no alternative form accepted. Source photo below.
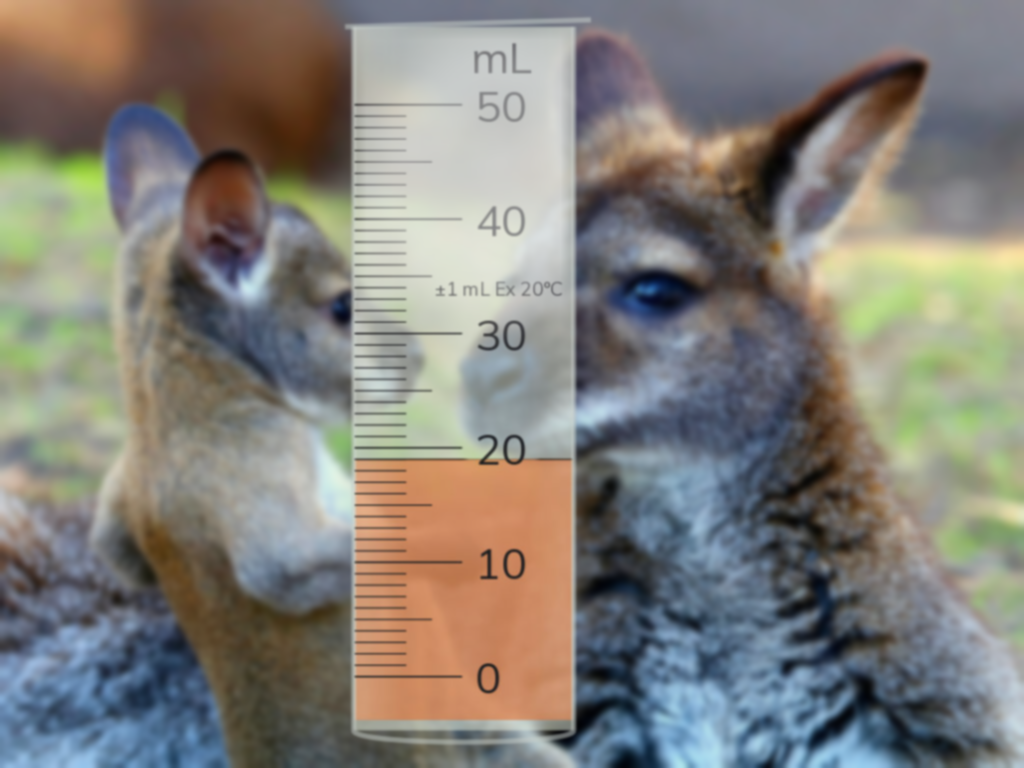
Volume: 19 mL
